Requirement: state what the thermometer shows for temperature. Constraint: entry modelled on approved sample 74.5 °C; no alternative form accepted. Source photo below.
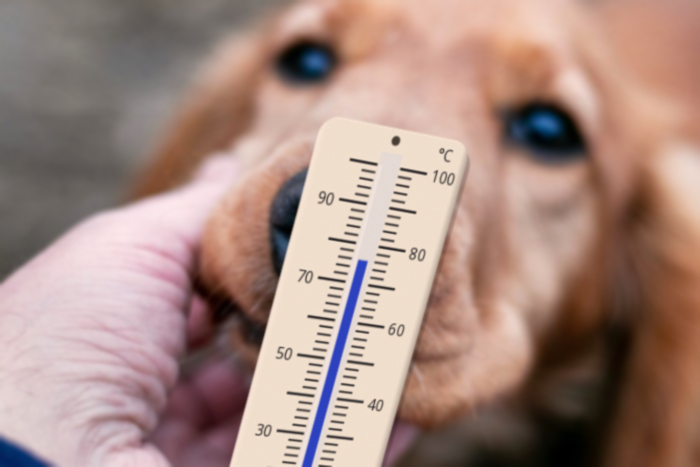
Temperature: 76 °C
